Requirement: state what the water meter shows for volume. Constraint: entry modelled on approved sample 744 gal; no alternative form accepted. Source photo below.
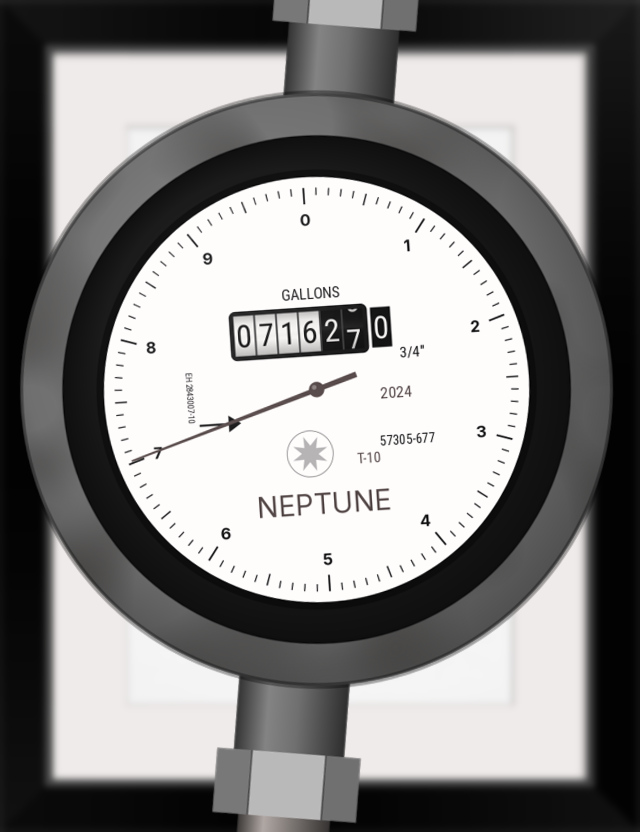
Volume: 716267.0 gal
